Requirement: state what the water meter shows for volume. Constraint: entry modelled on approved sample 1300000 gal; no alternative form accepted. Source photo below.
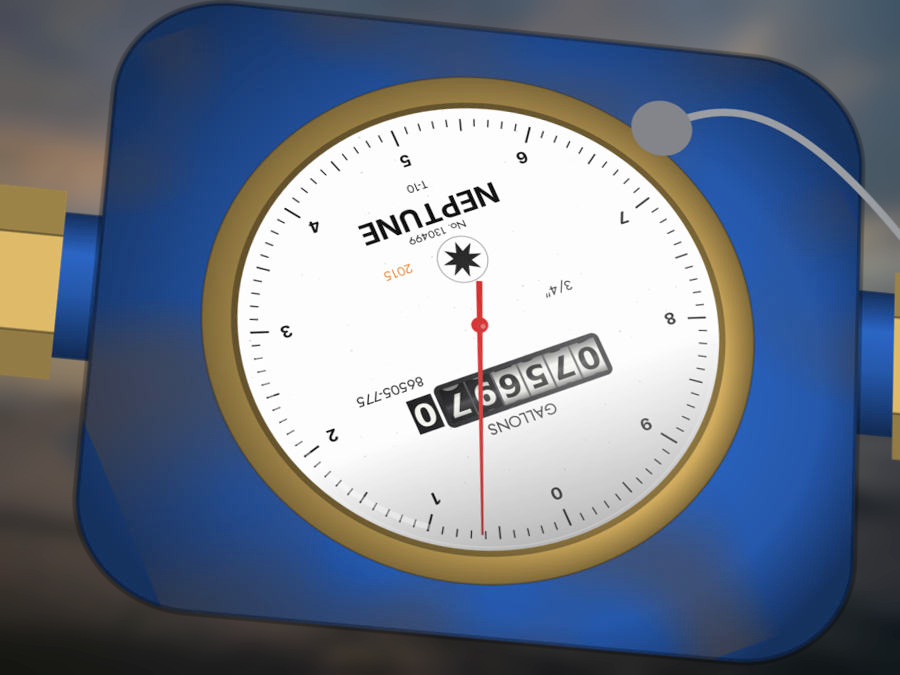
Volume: 756970.6 gal
